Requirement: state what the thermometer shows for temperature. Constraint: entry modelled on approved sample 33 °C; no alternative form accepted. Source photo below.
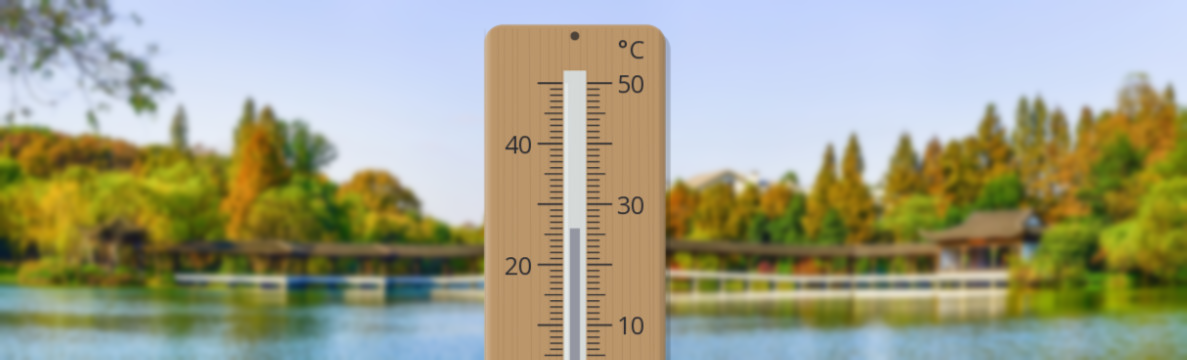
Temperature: 26 °C
